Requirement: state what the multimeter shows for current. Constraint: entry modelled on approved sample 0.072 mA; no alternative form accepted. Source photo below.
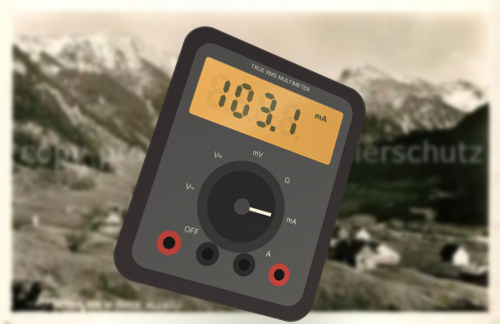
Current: 103.1 mA
